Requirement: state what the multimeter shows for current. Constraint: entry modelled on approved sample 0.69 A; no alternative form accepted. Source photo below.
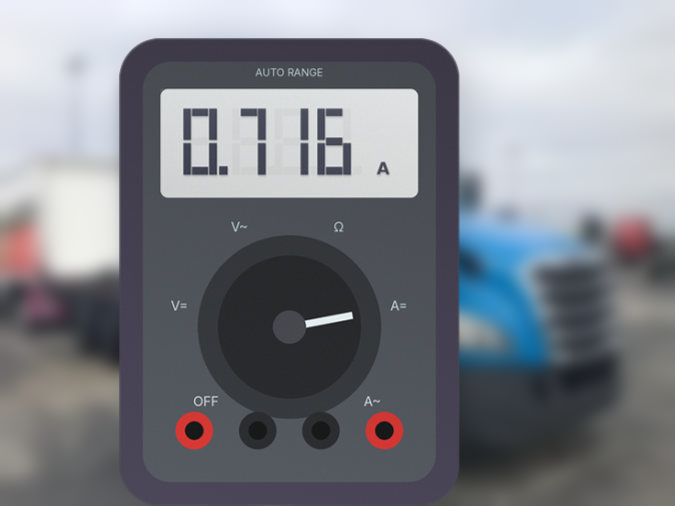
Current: 0.716 A
